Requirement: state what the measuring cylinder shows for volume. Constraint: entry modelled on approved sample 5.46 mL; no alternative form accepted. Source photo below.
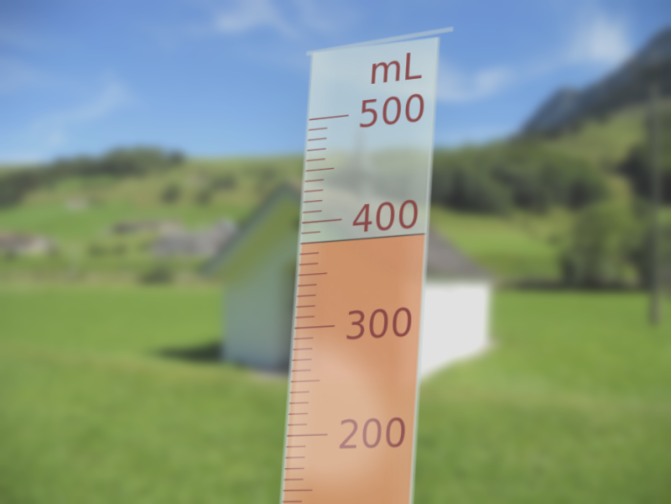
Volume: 380 mL
